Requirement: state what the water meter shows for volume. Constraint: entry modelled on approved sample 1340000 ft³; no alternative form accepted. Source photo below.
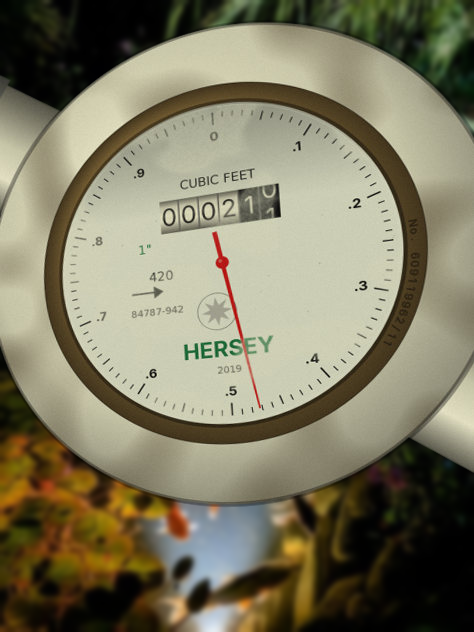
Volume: 210.47 ft³
